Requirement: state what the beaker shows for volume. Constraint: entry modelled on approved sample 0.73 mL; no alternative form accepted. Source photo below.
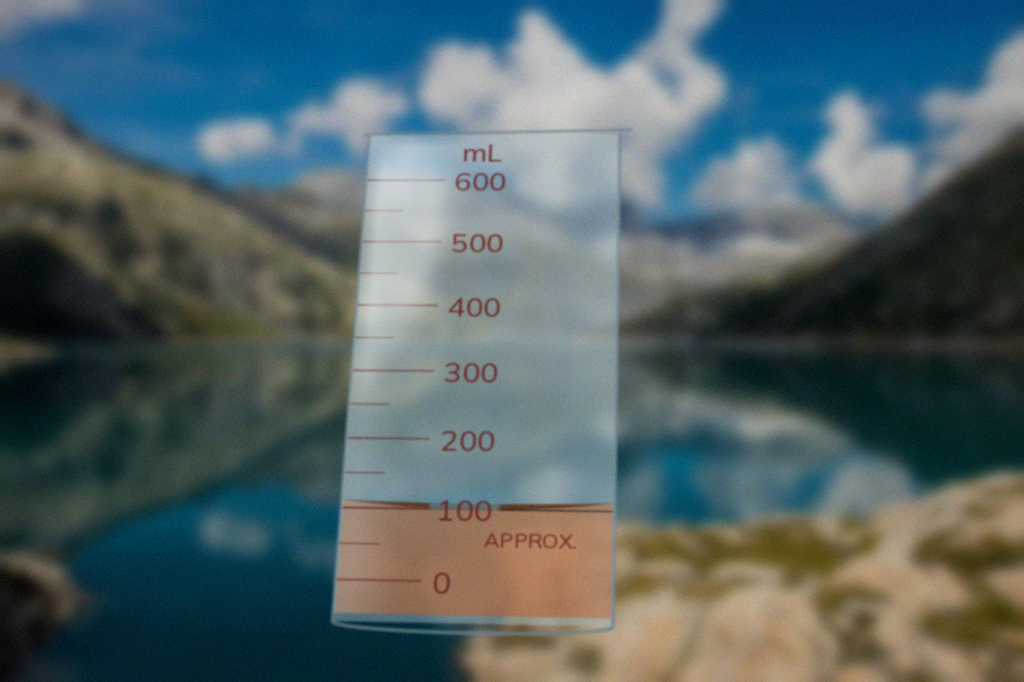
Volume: 100 mL
